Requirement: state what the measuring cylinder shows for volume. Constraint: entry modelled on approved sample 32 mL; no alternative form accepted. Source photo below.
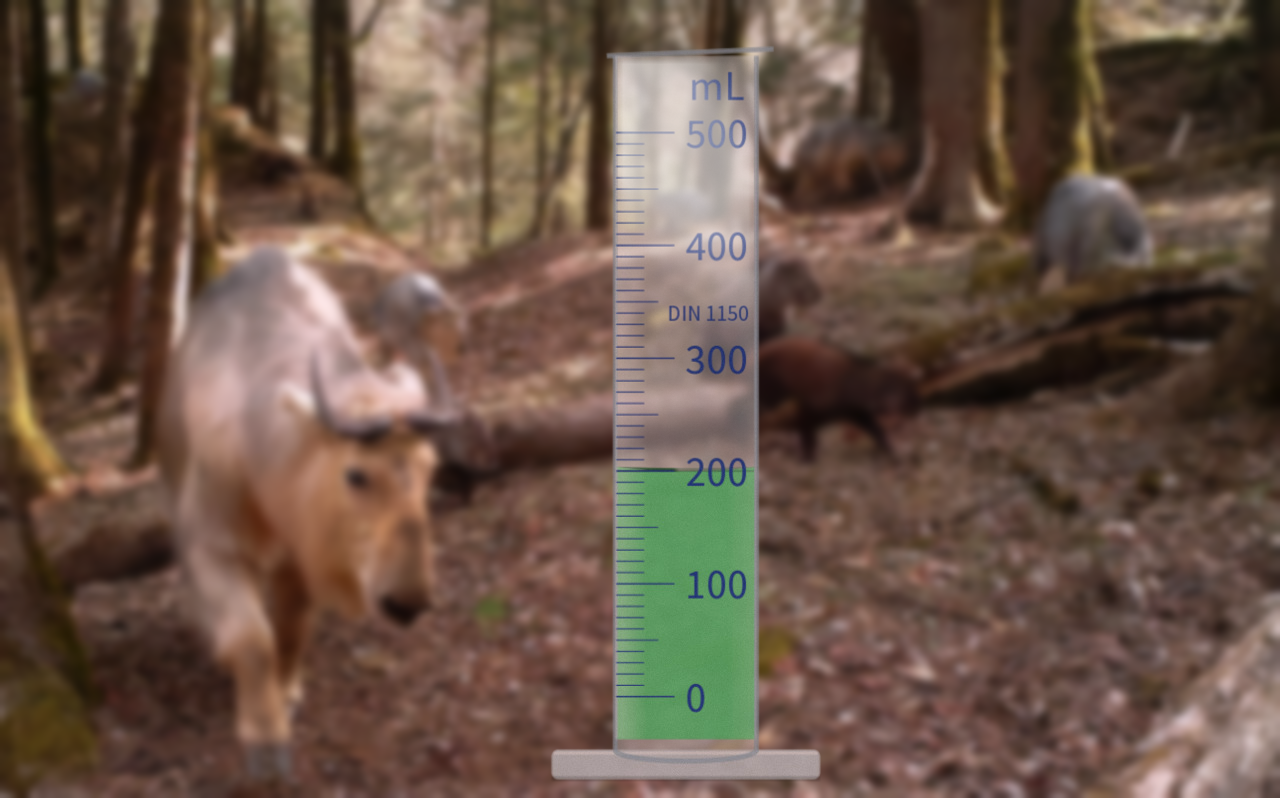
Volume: 200 mL
